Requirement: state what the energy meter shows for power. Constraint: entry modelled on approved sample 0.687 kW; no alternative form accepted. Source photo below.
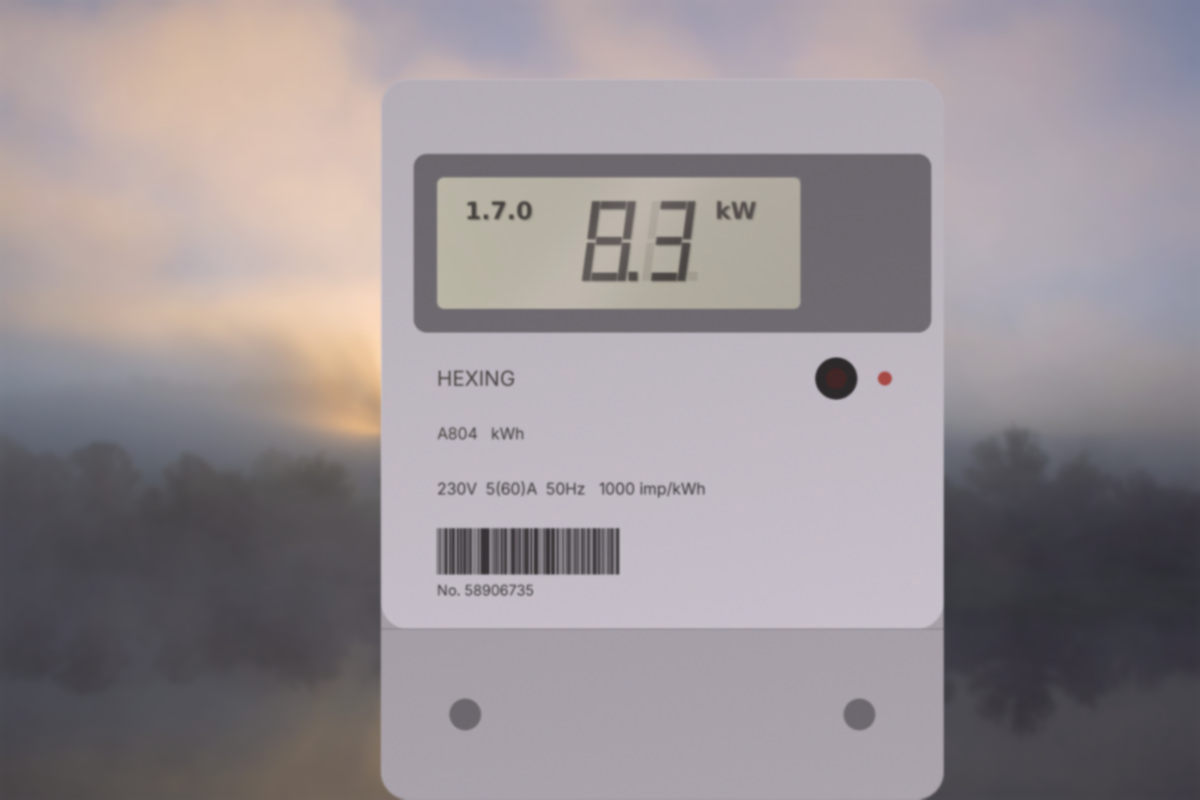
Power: 8.3 kW
